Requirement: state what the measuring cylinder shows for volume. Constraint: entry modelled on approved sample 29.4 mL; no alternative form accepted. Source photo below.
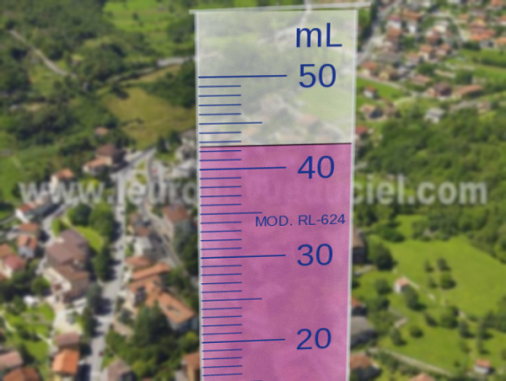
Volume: 42.5 mL
